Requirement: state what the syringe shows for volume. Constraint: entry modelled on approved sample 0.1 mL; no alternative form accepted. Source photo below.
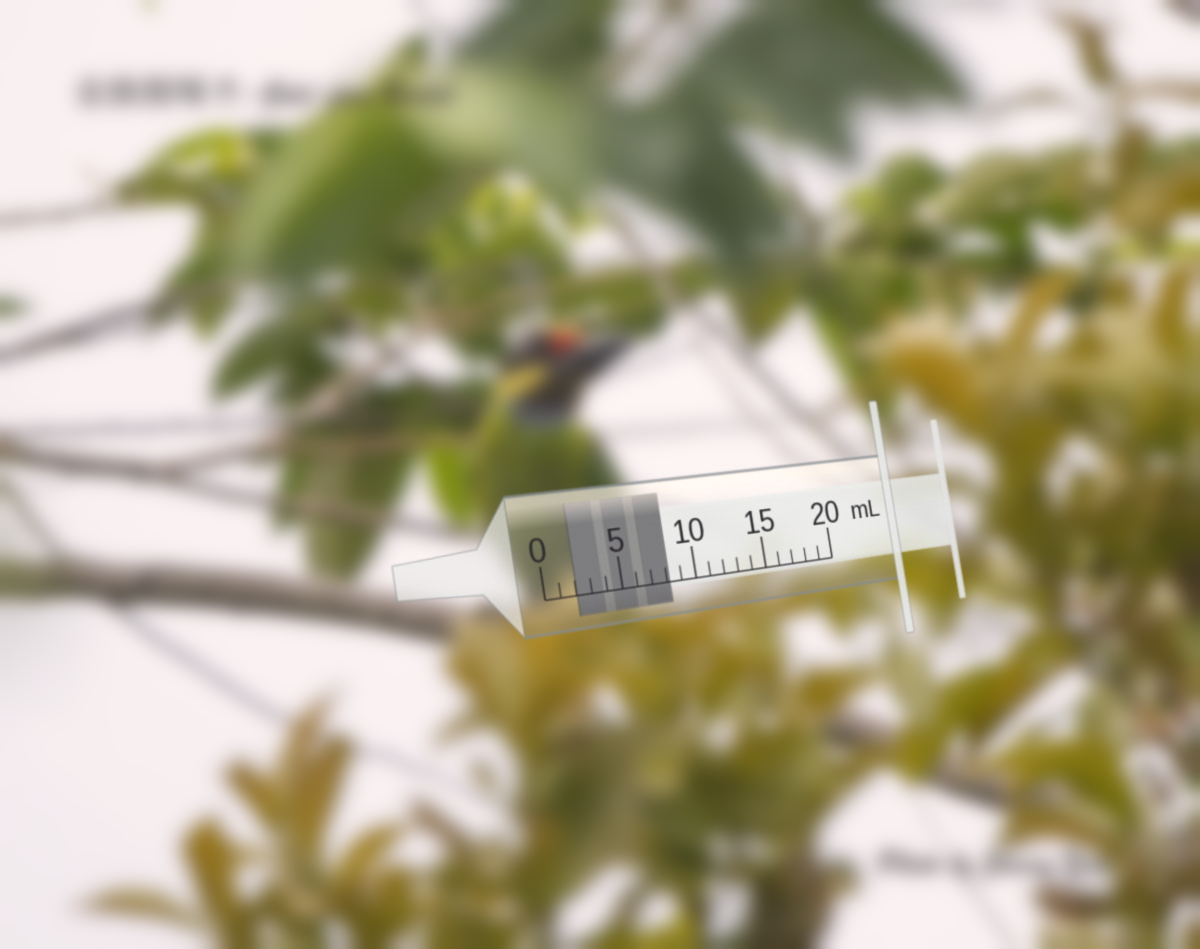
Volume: 2 mL
